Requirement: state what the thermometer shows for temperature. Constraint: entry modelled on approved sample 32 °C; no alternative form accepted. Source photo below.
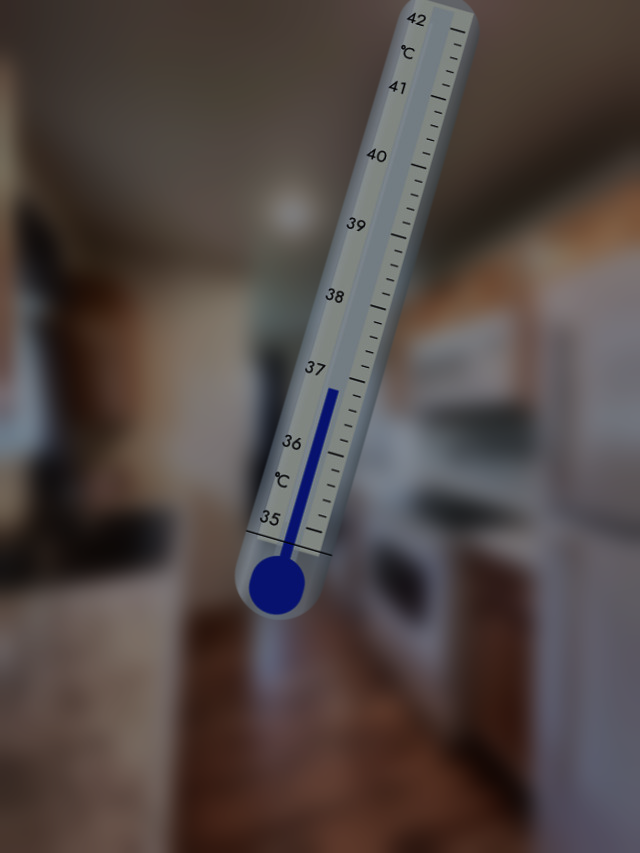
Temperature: 36.8 °C
